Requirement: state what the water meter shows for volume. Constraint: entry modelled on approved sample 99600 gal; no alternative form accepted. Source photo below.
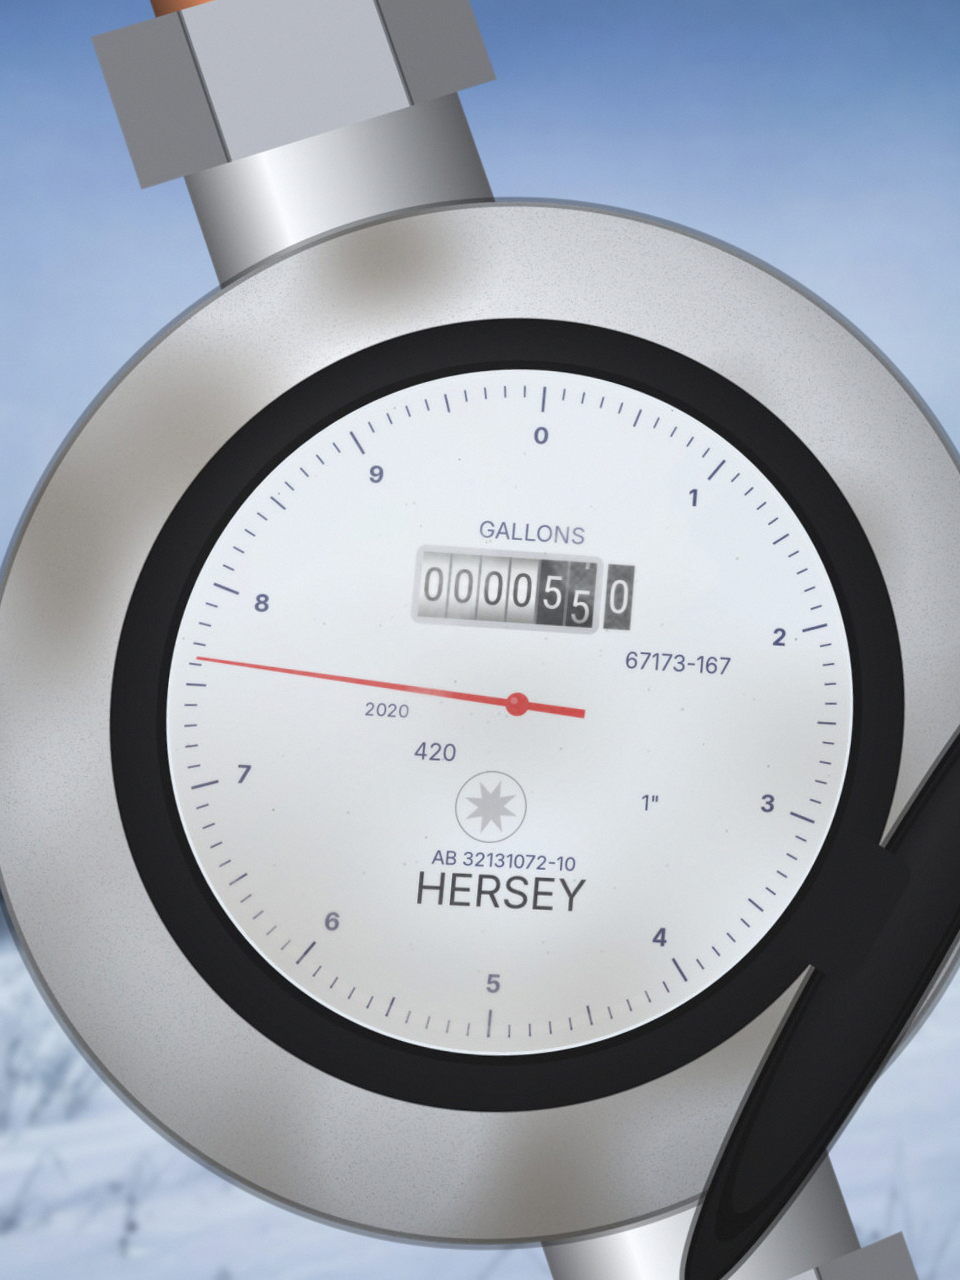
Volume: 547.6 gal
